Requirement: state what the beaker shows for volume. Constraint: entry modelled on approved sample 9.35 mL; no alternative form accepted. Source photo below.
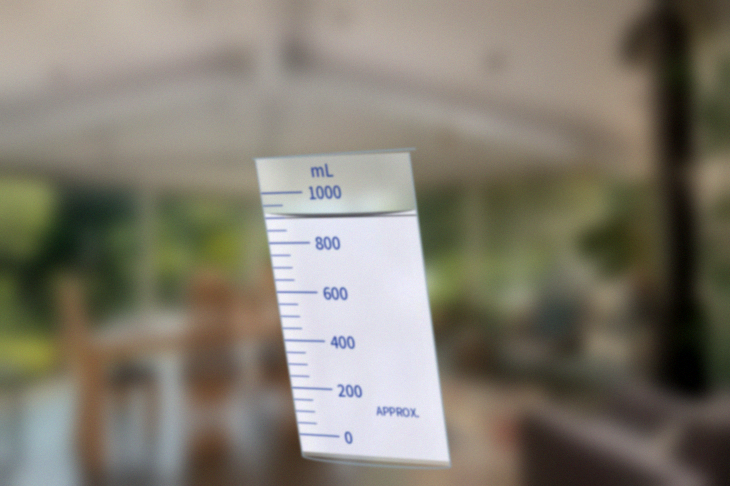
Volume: 900 mL
